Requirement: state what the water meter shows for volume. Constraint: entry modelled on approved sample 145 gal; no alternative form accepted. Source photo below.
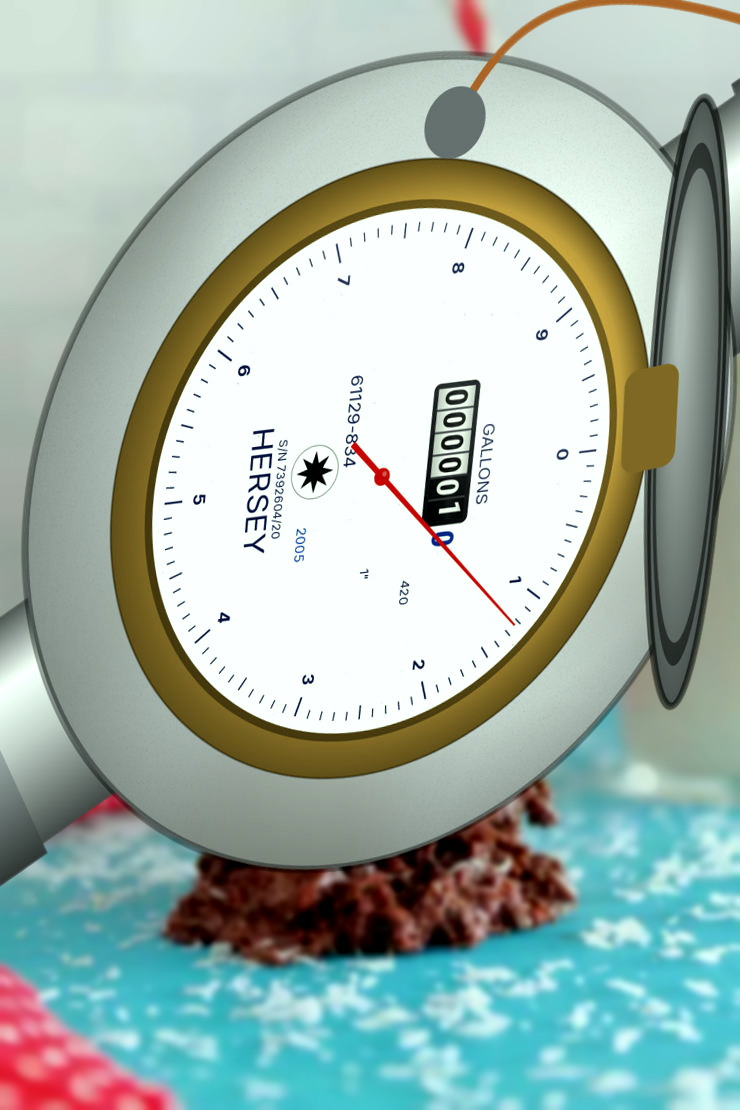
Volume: 11.2 gal
